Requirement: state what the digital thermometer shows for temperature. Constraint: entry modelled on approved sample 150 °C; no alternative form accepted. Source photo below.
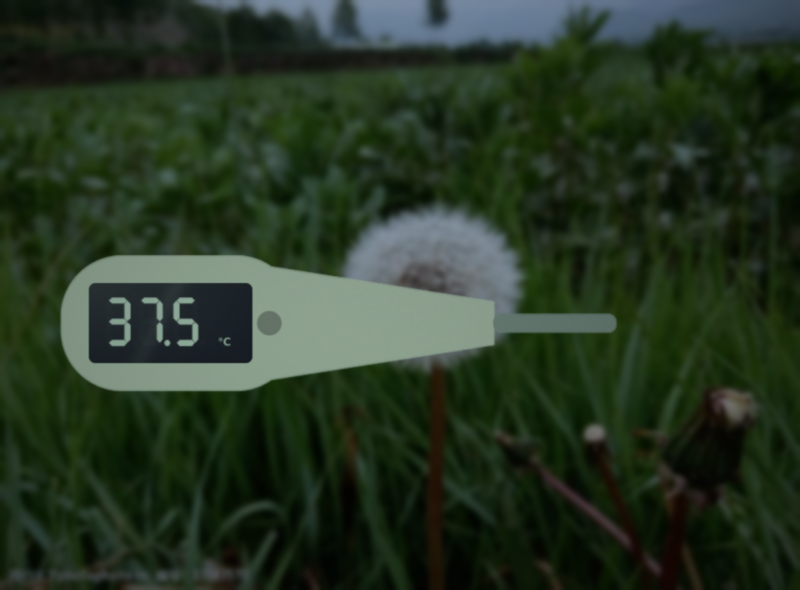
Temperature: 37.5 °C
